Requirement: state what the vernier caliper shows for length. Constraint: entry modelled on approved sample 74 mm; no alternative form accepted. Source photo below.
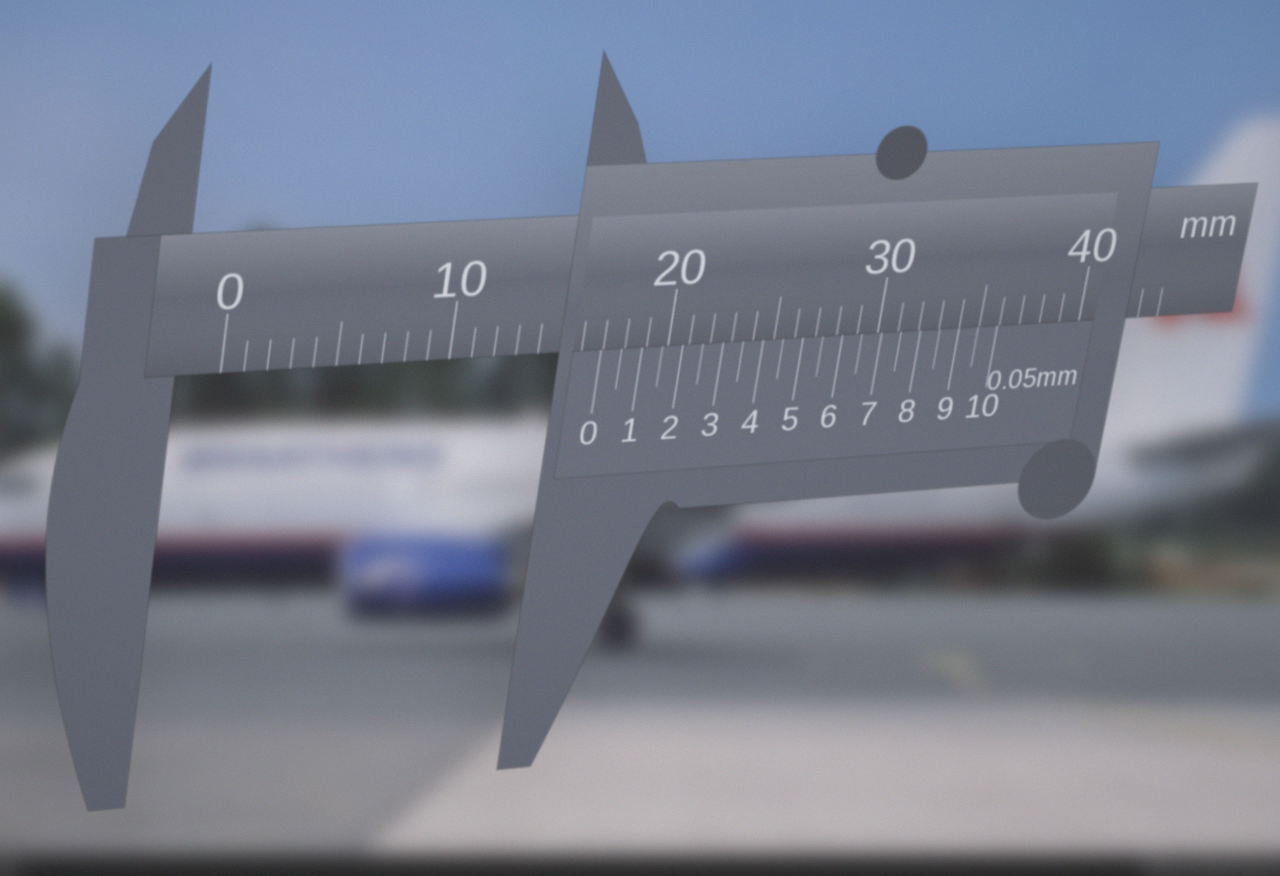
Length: 16.9 mm
